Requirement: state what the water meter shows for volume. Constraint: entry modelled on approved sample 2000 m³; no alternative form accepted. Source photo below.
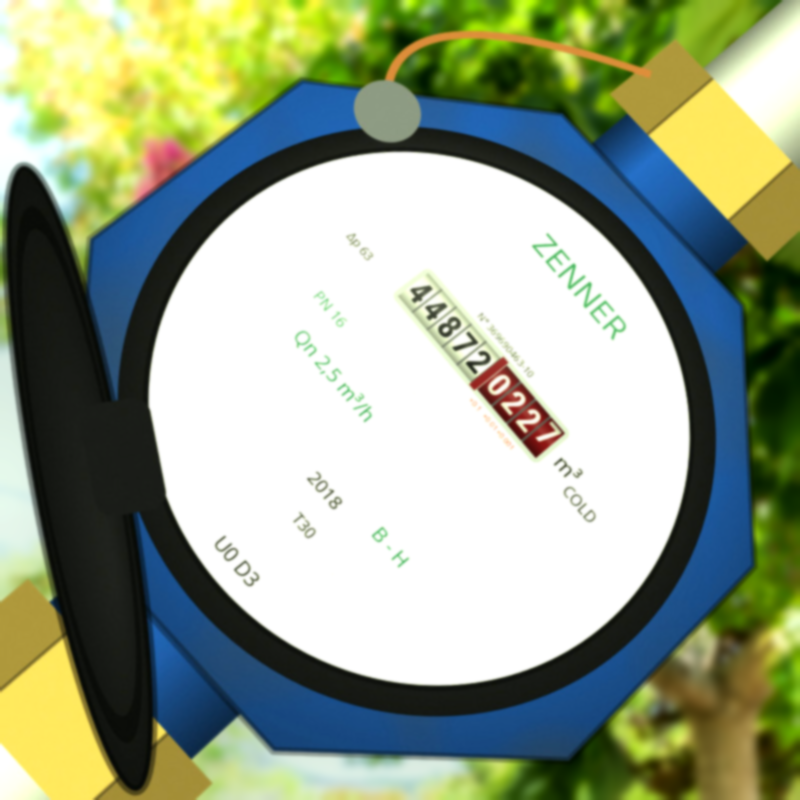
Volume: 44872.0227 m³
